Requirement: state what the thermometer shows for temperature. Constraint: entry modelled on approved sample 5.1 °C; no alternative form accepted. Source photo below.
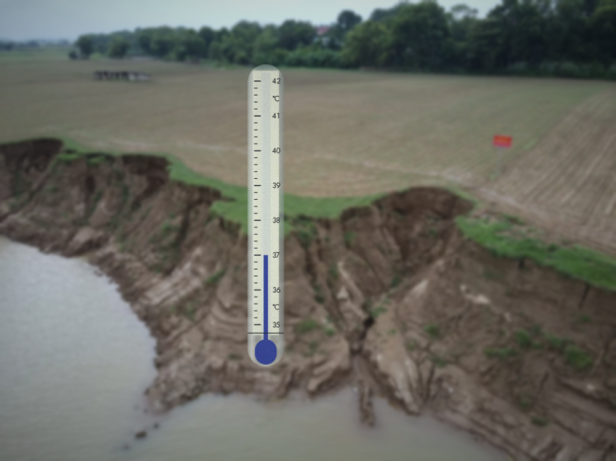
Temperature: 37 °C
